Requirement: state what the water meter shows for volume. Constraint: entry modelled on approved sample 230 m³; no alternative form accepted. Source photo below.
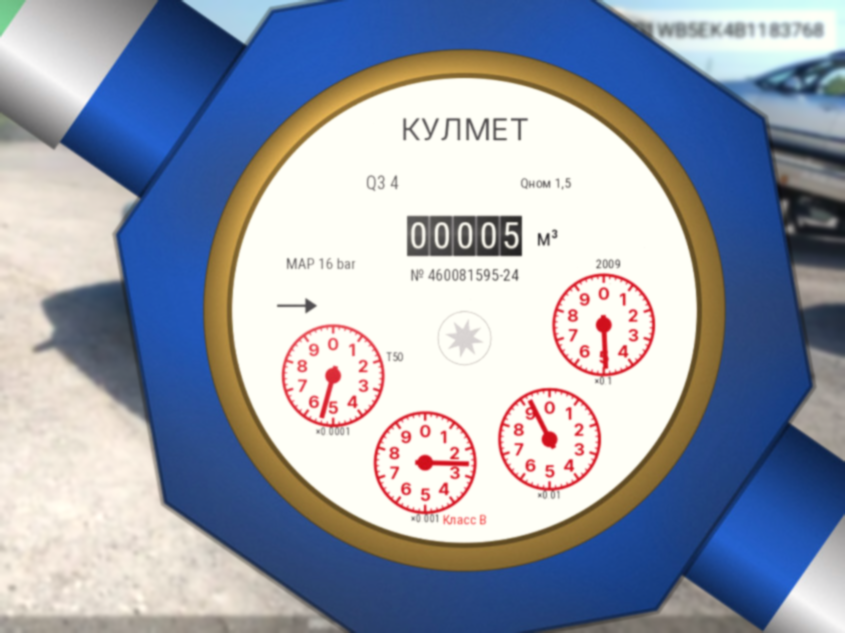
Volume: 5.4925 m³
